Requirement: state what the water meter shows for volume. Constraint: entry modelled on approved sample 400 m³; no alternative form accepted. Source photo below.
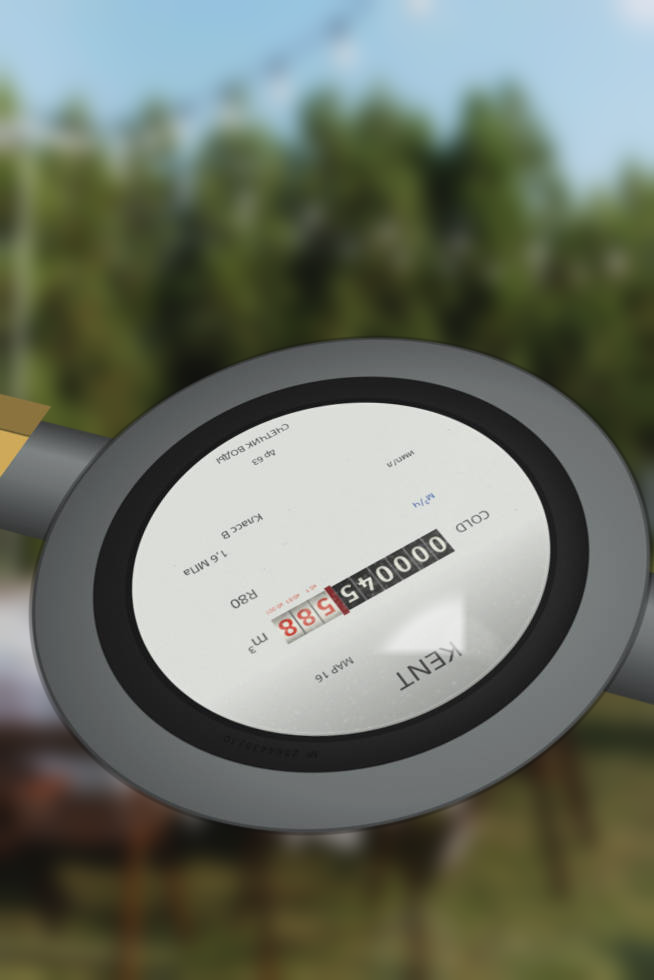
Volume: 45.588 m³
